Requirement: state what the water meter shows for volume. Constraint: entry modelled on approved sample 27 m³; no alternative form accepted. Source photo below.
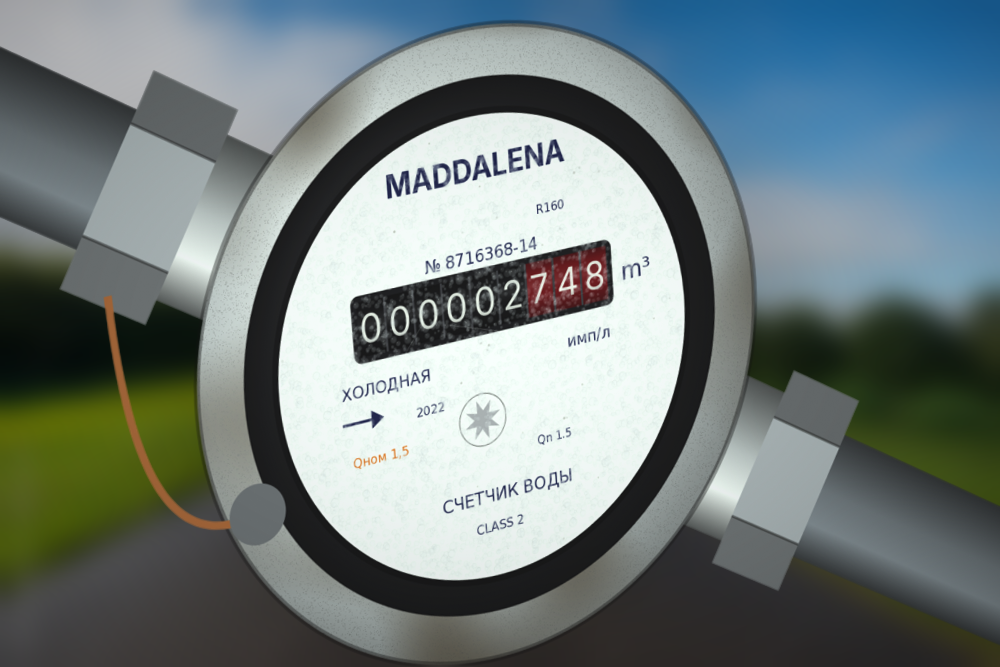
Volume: 2.748 m³
